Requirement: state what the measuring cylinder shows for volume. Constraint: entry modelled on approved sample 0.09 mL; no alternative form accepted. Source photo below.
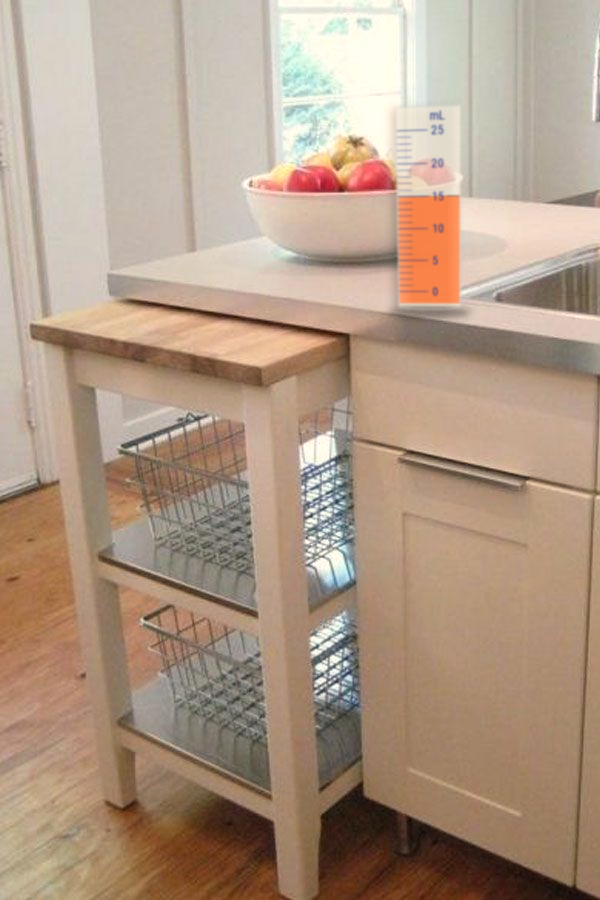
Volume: 15 mL
